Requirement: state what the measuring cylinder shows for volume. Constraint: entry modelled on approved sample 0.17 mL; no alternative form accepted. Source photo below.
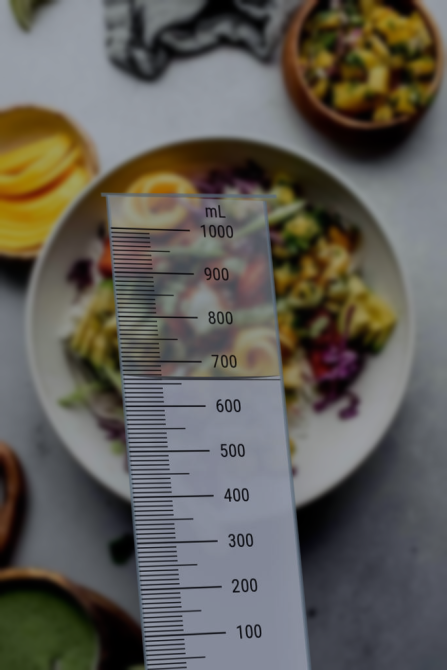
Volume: 660 mL
